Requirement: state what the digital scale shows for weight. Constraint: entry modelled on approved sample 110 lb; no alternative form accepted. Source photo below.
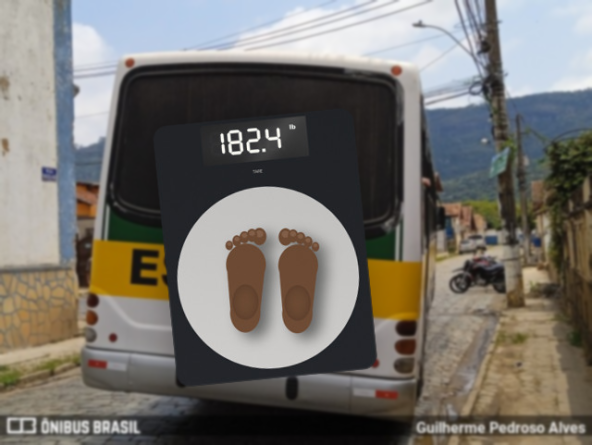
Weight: 182.4 lb
